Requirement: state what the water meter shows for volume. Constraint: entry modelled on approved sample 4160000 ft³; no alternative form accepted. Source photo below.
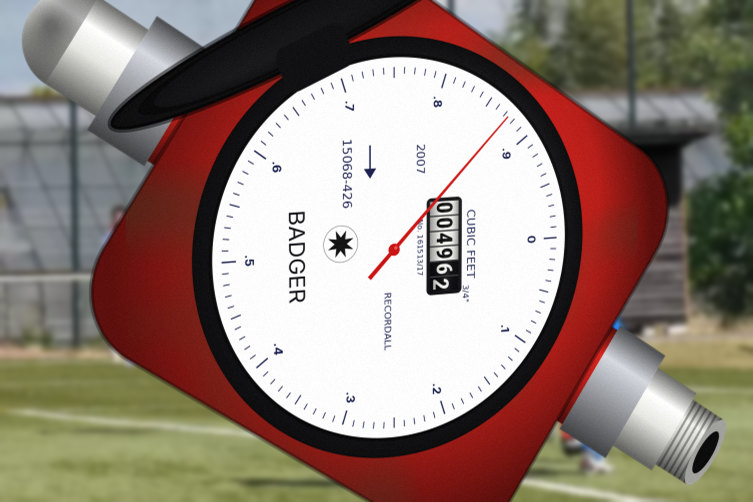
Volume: 4961.87 ft³
